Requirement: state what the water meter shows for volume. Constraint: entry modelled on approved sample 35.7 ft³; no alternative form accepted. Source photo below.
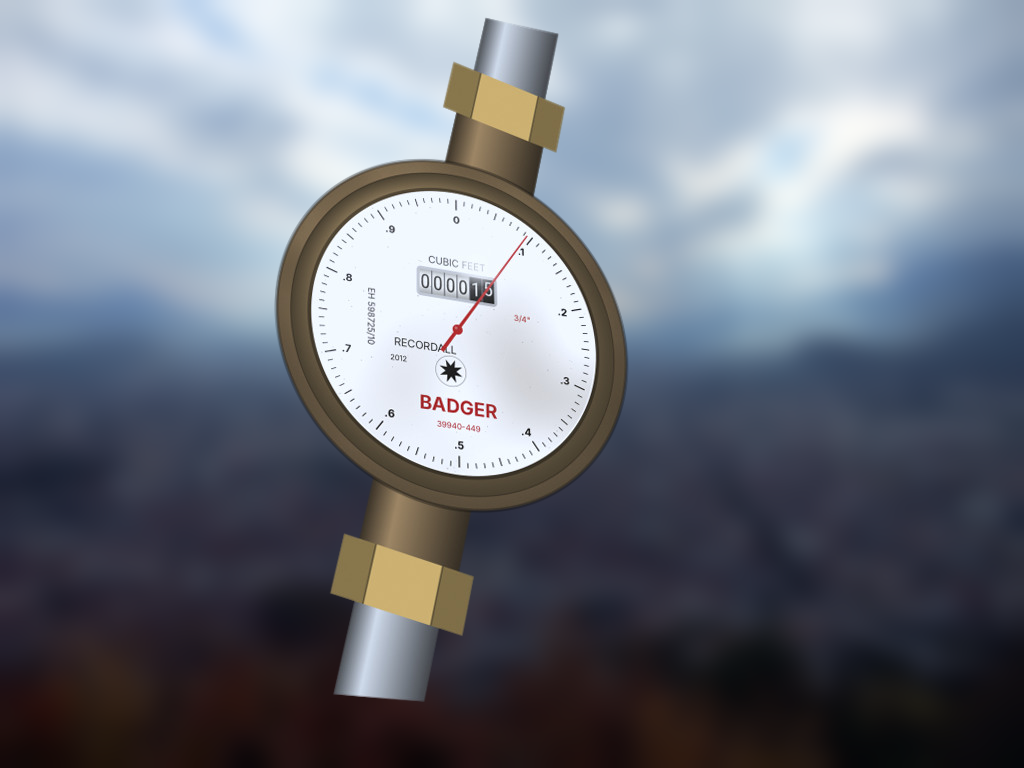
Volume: 15.09 ft³
